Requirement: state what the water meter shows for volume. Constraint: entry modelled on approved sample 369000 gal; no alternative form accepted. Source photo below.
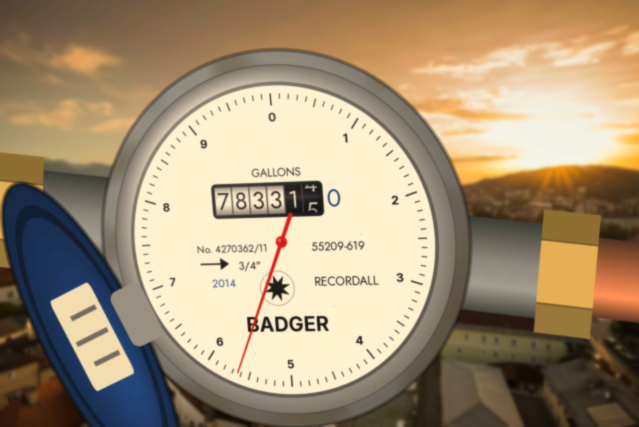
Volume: 7833145.6 gal
